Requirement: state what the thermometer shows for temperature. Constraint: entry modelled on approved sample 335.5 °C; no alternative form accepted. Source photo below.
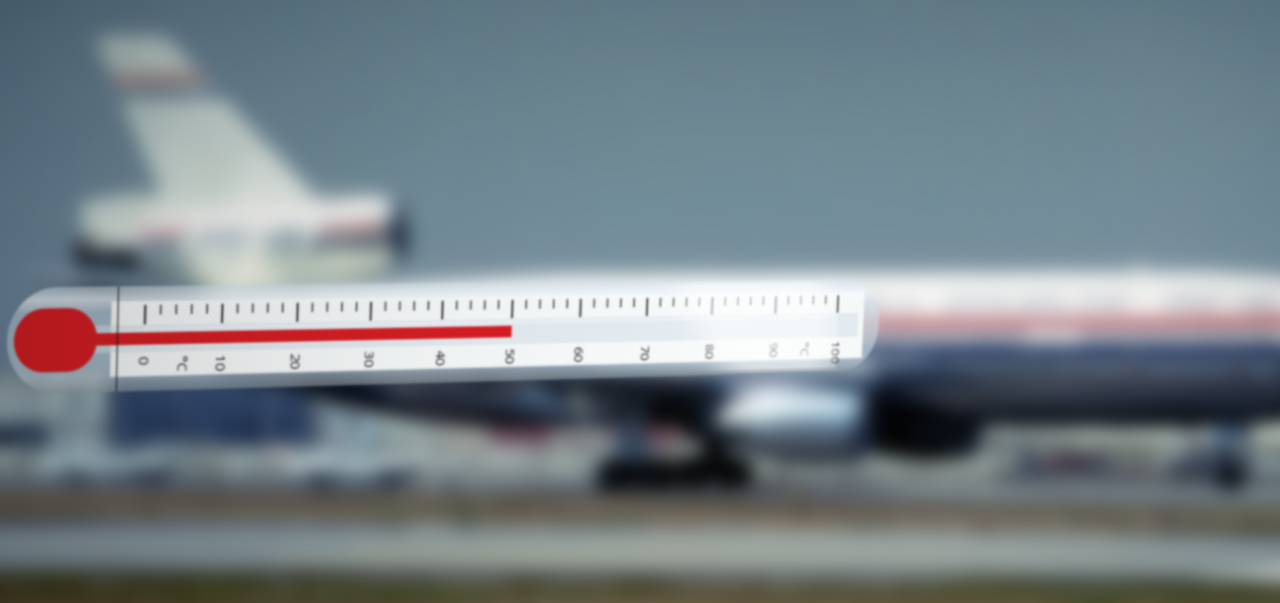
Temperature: 50 °C
